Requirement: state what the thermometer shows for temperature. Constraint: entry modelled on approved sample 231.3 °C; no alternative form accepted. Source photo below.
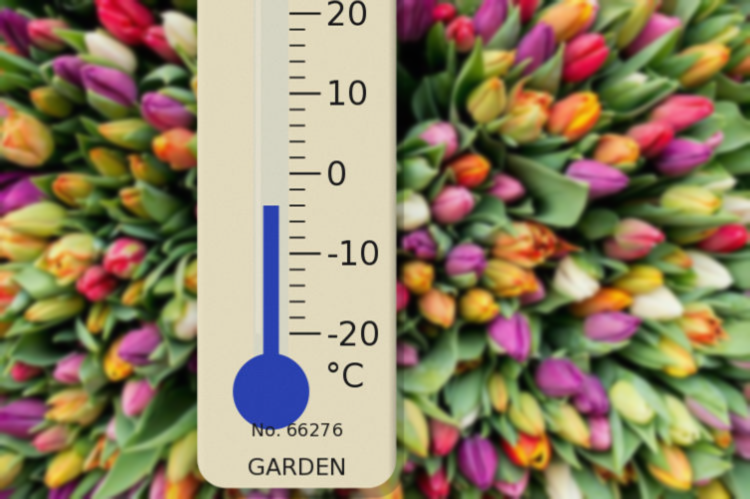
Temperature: -4 °C
